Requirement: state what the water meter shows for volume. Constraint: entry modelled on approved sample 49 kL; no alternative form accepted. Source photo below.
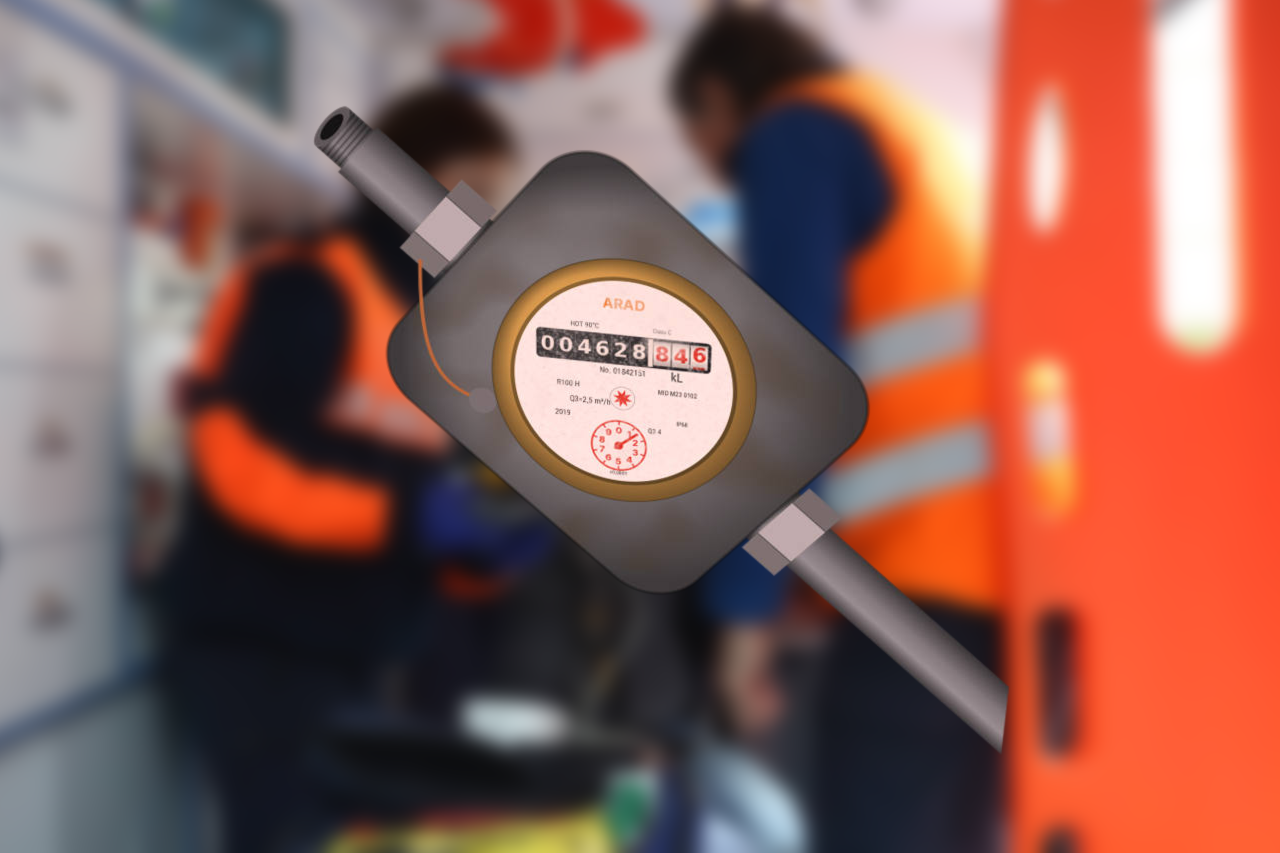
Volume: 4628.8461 kL
